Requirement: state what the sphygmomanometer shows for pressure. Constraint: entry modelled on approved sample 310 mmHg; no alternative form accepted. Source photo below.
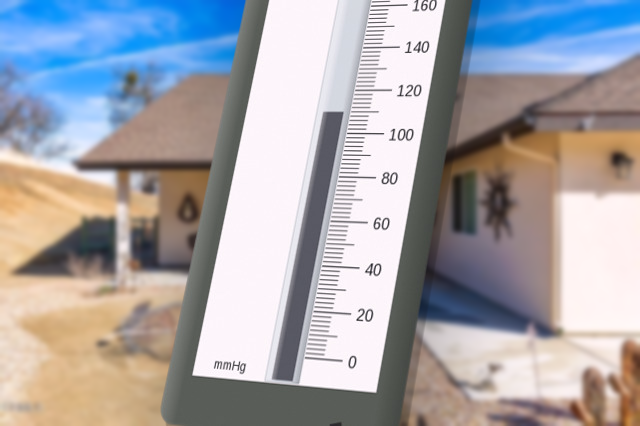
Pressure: 110 mmHg
